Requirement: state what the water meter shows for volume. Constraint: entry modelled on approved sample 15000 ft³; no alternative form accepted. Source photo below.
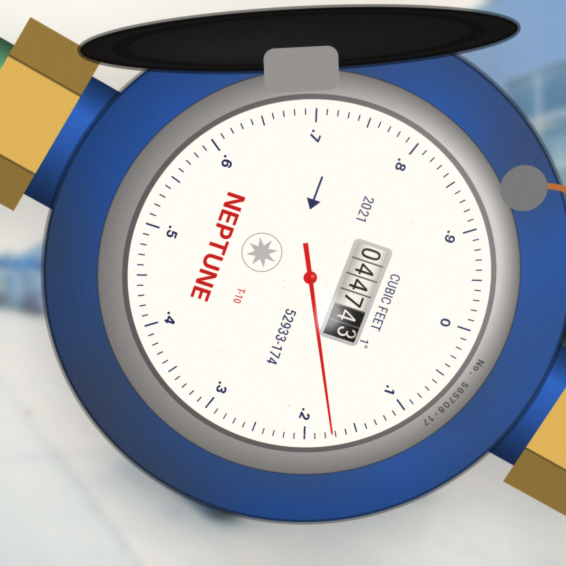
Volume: 44743.17 ft³
